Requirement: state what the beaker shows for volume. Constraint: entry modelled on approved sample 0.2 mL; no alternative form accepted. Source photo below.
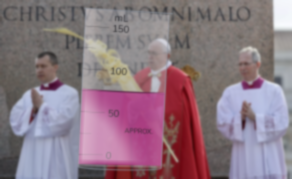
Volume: 75 mL
